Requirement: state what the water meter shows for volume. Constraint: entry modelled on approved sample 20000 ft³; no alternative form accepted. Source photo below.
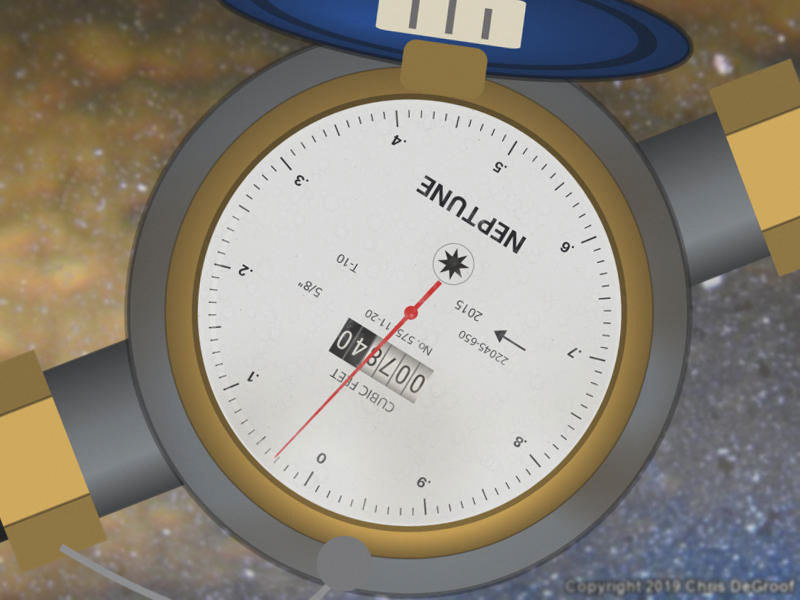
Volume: 7840.03 ft³
